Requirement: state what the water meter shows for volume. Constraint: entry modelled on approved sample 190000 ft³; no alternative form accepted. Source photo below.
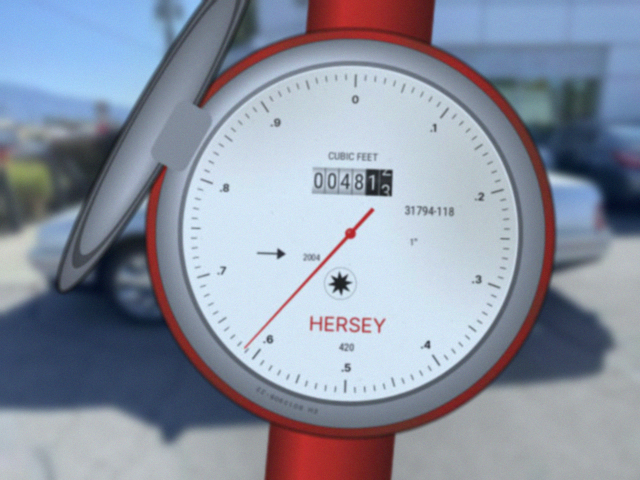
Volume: 4812.61 ft³
